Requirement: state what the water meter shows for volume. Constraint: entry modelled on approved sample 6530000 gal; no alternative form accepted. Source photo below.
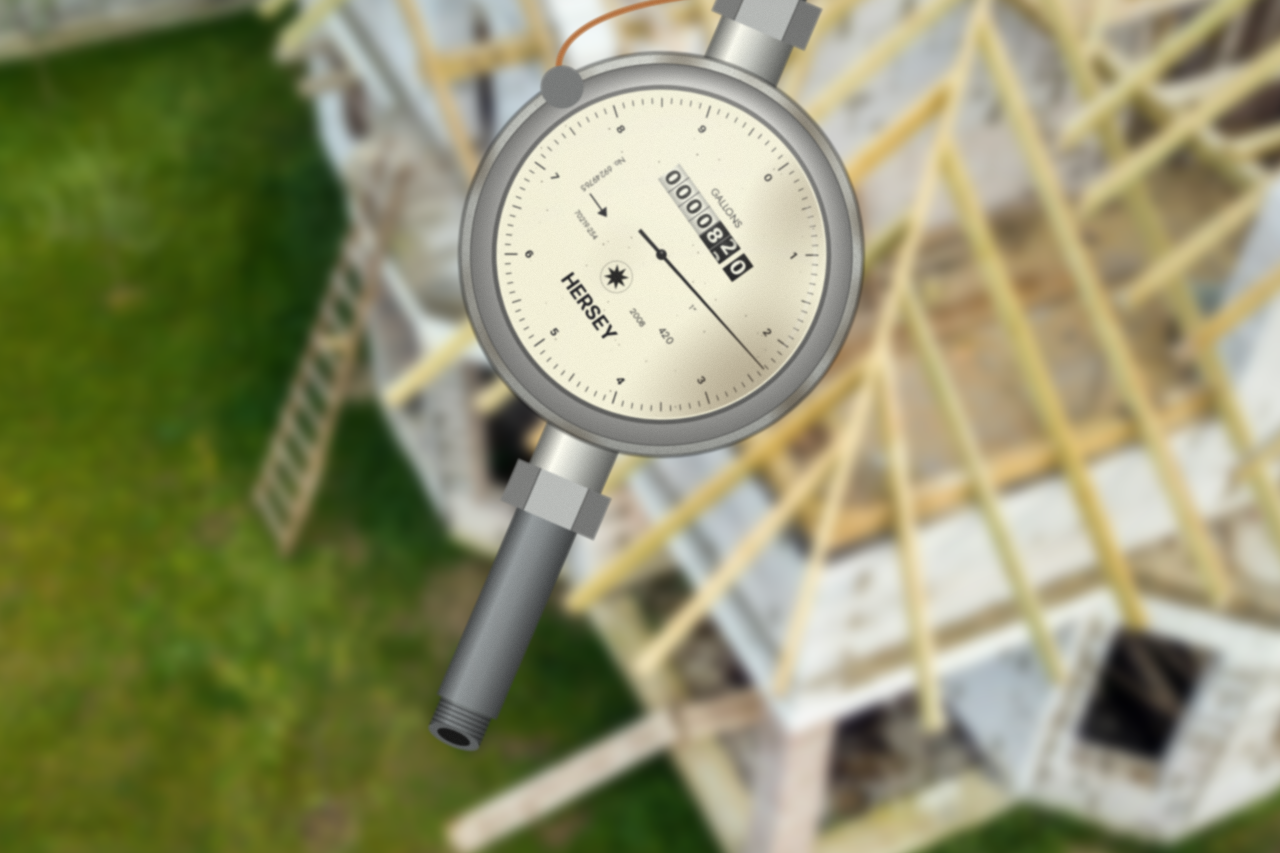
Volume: 822.3 gal
